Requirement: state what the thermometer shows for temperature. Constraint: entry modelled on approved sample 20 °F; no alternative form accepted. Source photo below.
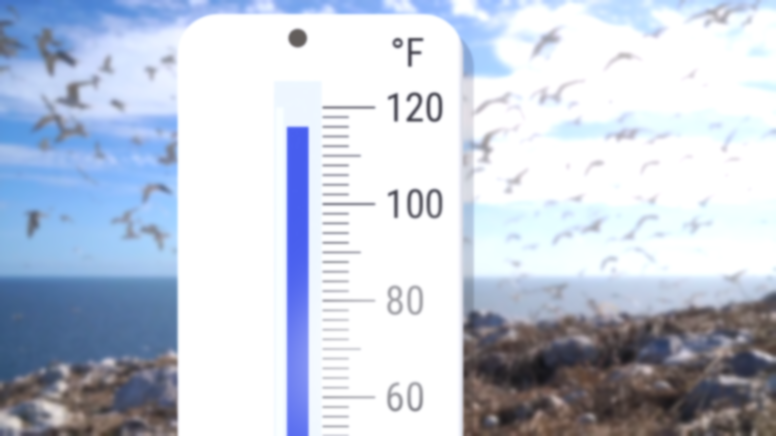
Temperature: 116 °F
